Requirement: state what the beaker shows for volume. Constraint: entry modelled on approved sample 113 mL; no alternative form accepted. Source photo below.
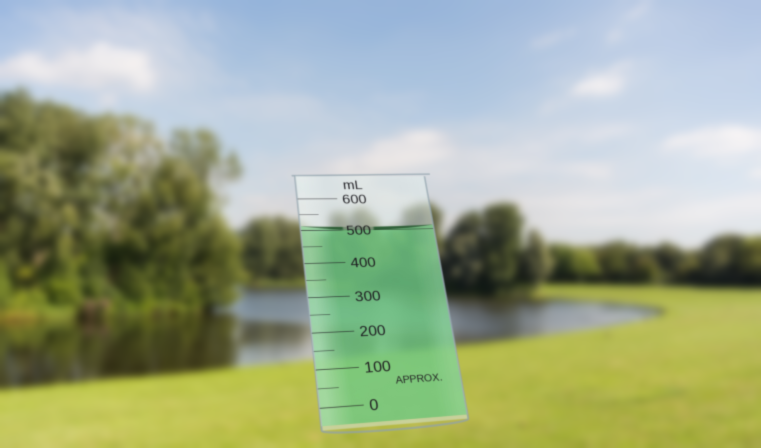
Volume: 500 mL
